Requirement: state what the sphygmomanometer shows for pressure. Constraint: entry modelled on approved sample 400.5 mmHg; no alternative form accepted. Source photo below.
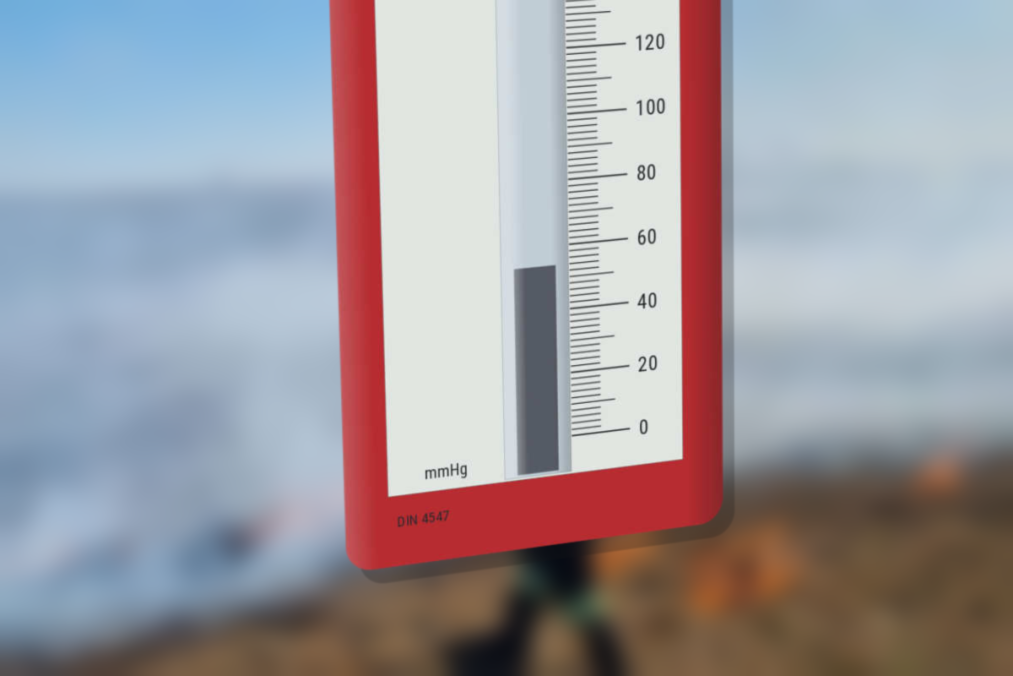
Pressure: 54 mmHg
